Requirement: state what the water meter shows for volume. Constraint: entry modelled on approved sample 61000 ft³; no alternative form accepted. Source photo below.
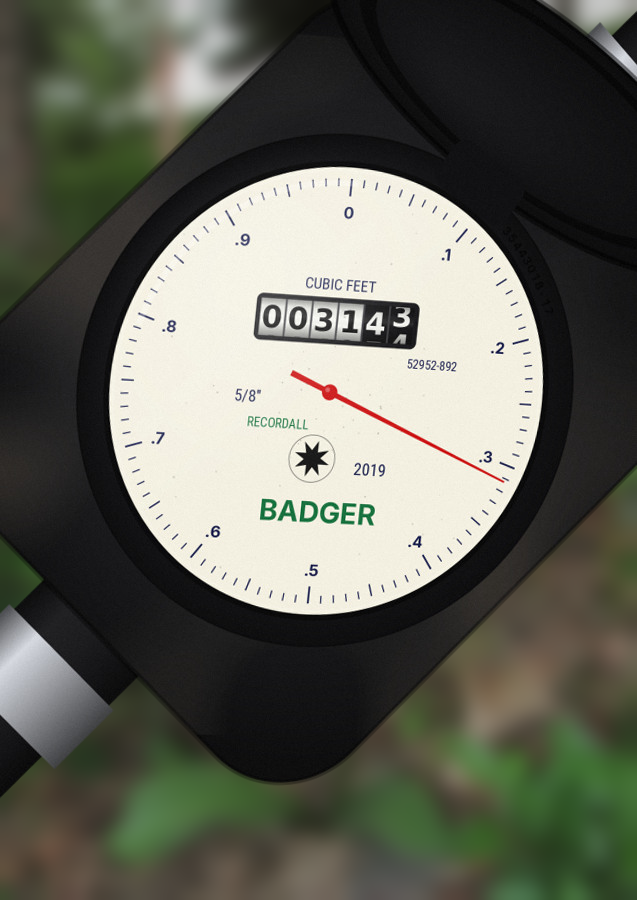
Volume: 3143.31 ft³
